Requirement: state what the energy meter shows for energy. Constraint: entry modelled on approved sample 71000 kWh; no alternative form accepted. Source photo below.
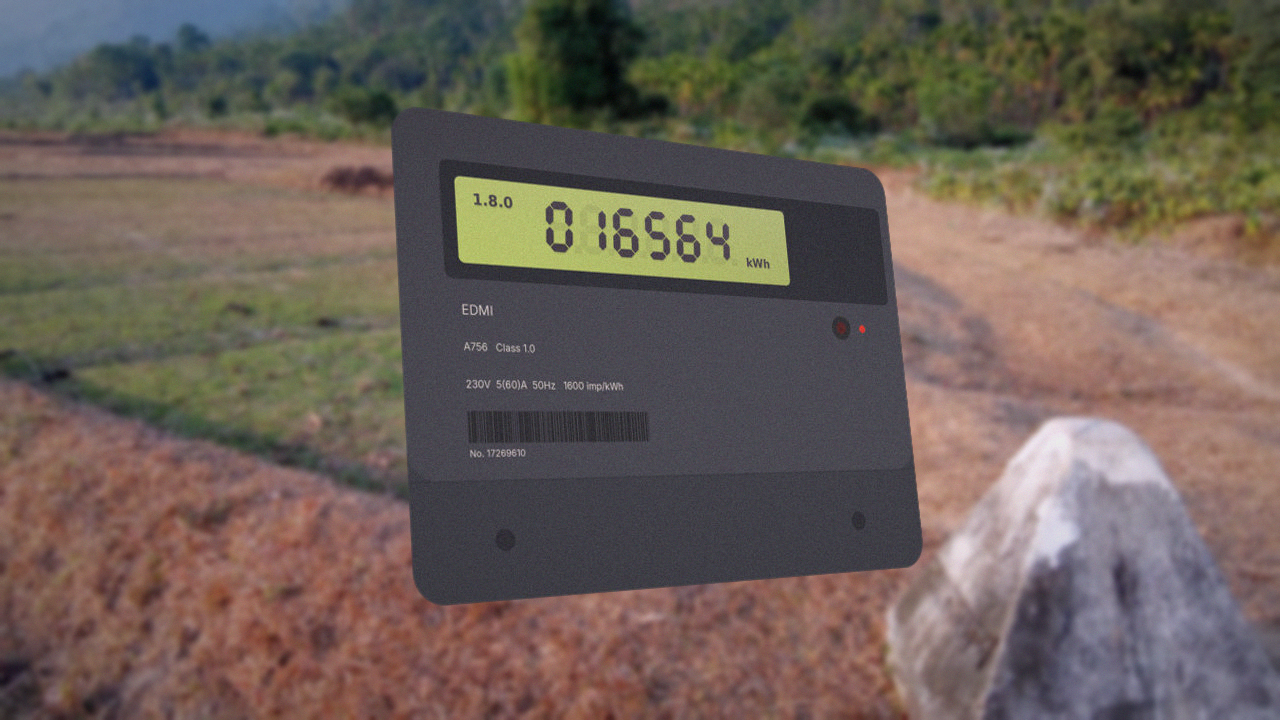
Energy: 16564 kWh
